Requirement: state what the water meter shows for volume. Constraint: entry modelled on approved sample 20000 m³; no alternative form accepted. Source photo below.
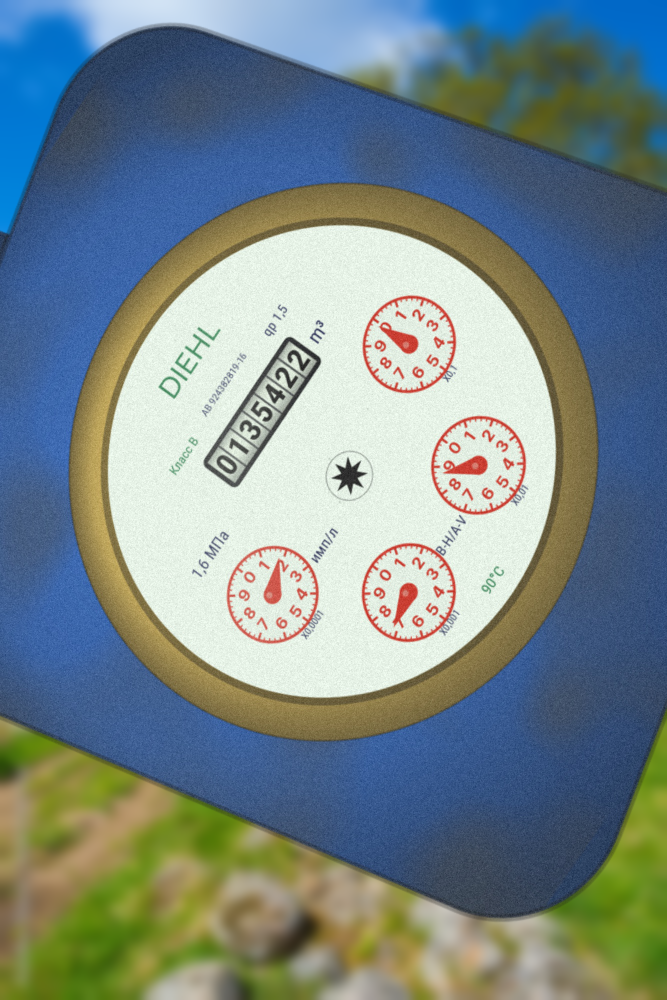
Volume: 135421.9871 m³
